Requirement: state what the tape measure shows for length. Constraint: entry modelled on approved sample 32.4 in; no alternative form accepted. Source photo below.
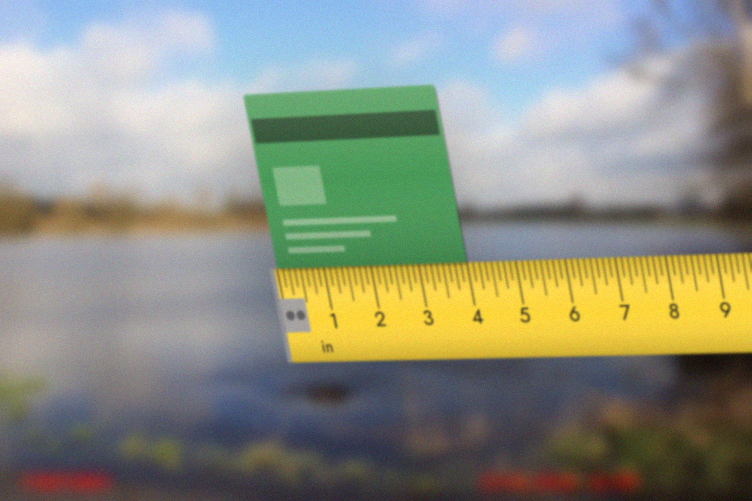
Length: 4 in
